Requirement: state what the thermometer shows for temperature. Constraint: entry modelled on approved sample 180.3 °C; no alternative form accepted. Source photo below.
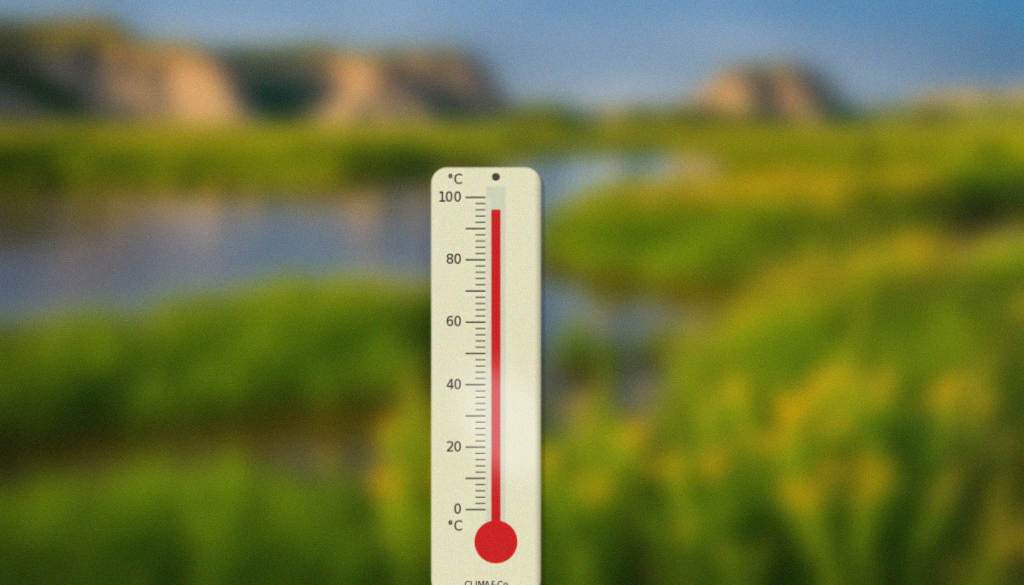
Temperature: 96 °C
